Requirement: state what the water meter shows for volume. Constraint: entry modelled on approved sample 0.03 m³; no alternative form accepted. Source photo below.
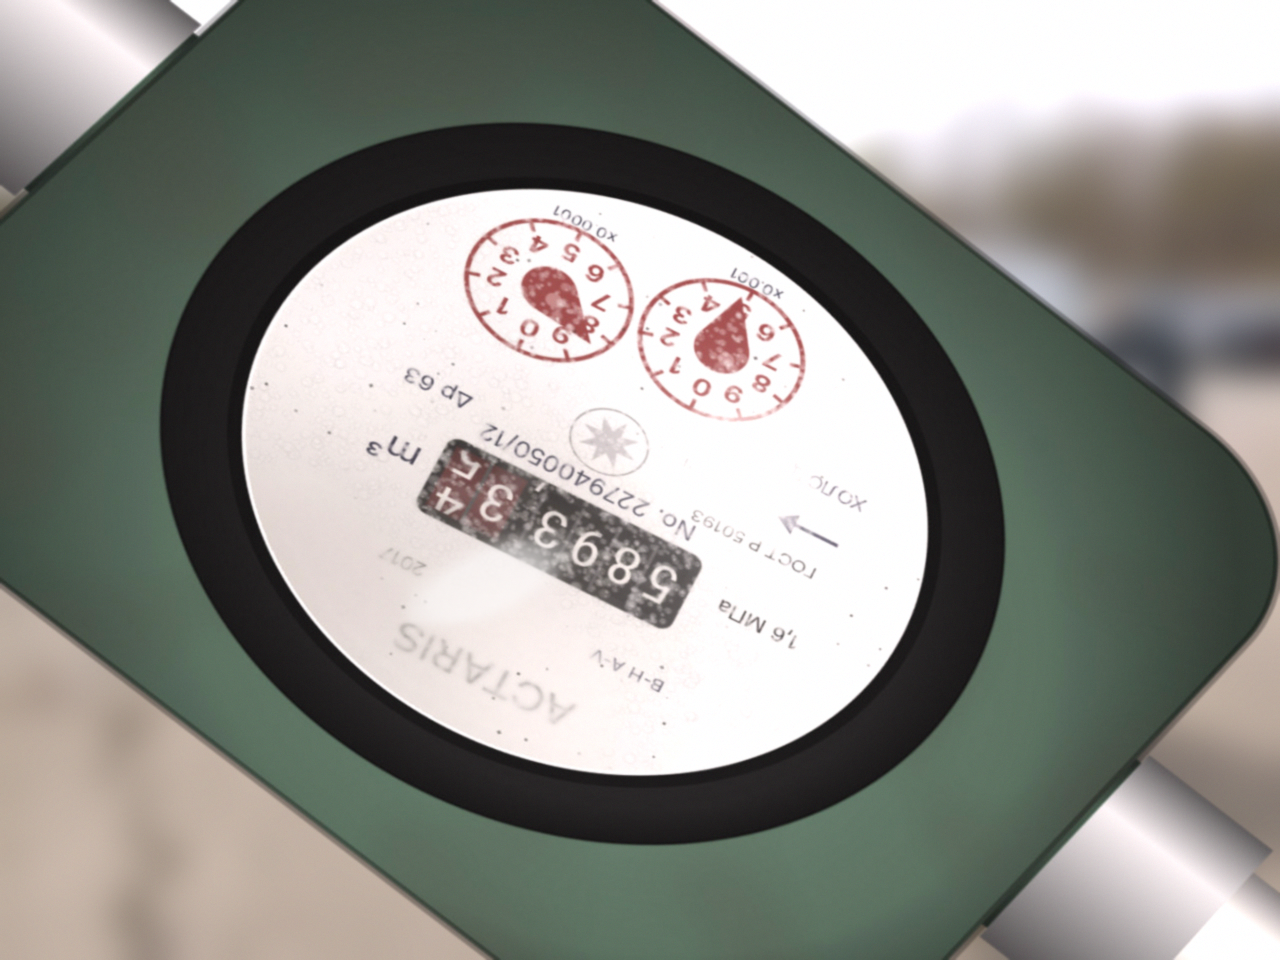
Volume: 5893.3448 m³
